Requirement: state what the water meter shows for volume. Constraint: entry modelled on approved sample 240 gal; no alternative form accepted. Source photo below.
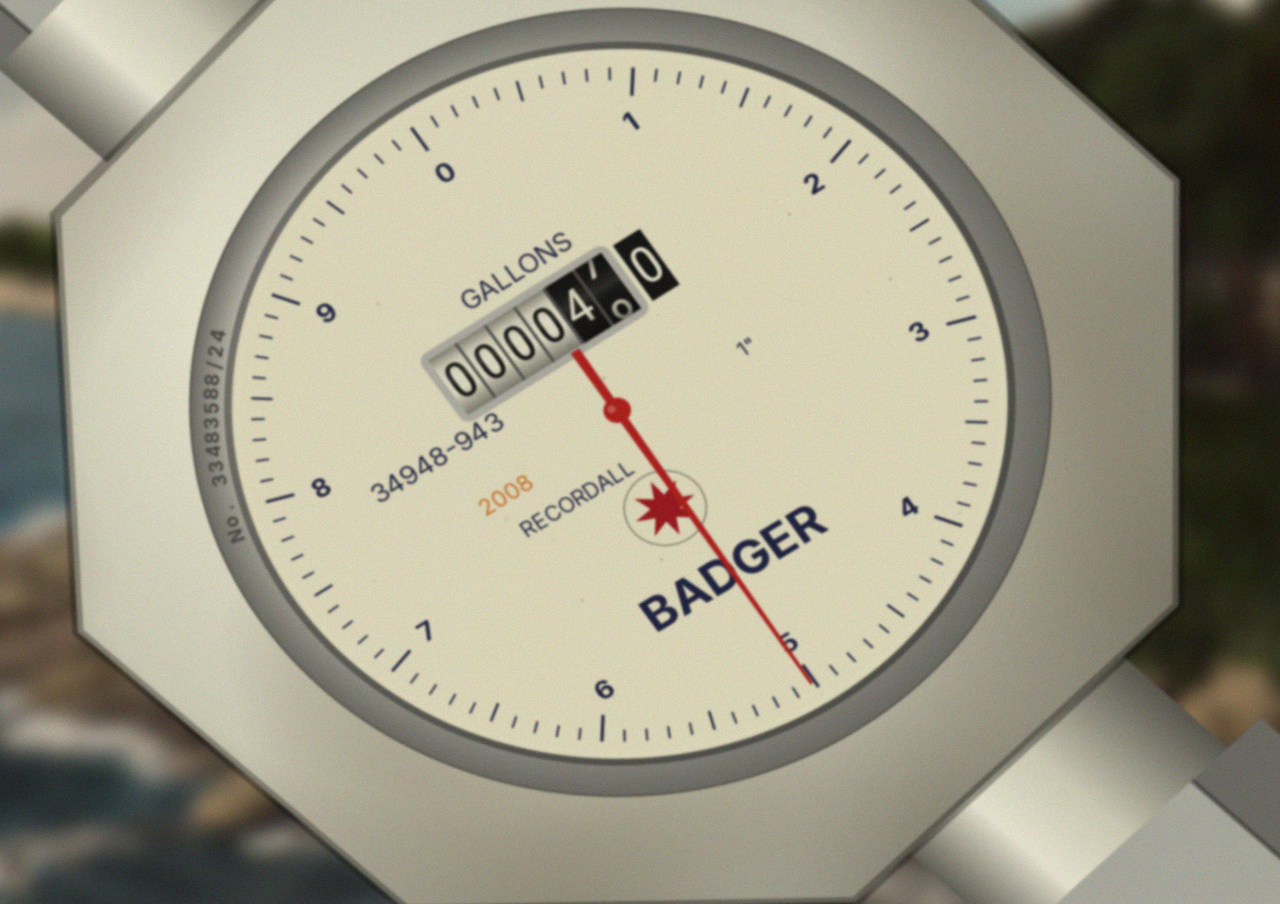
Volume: 475.0 gal
